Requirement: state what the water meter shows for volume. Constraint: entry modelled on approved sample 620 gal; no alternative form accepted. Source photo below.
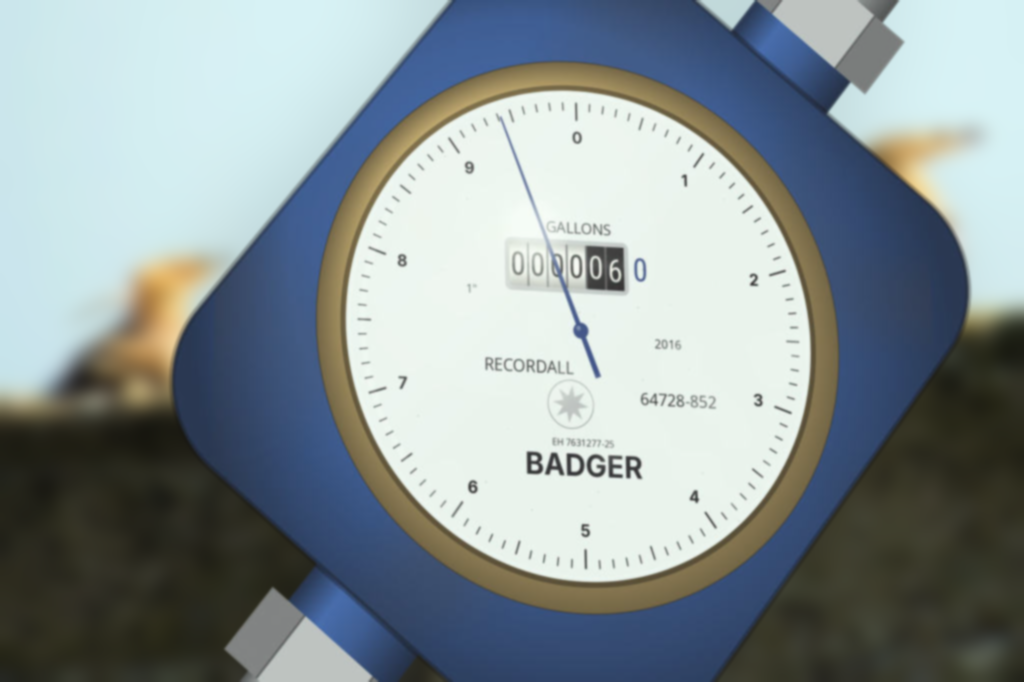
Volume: 59.4 gal
